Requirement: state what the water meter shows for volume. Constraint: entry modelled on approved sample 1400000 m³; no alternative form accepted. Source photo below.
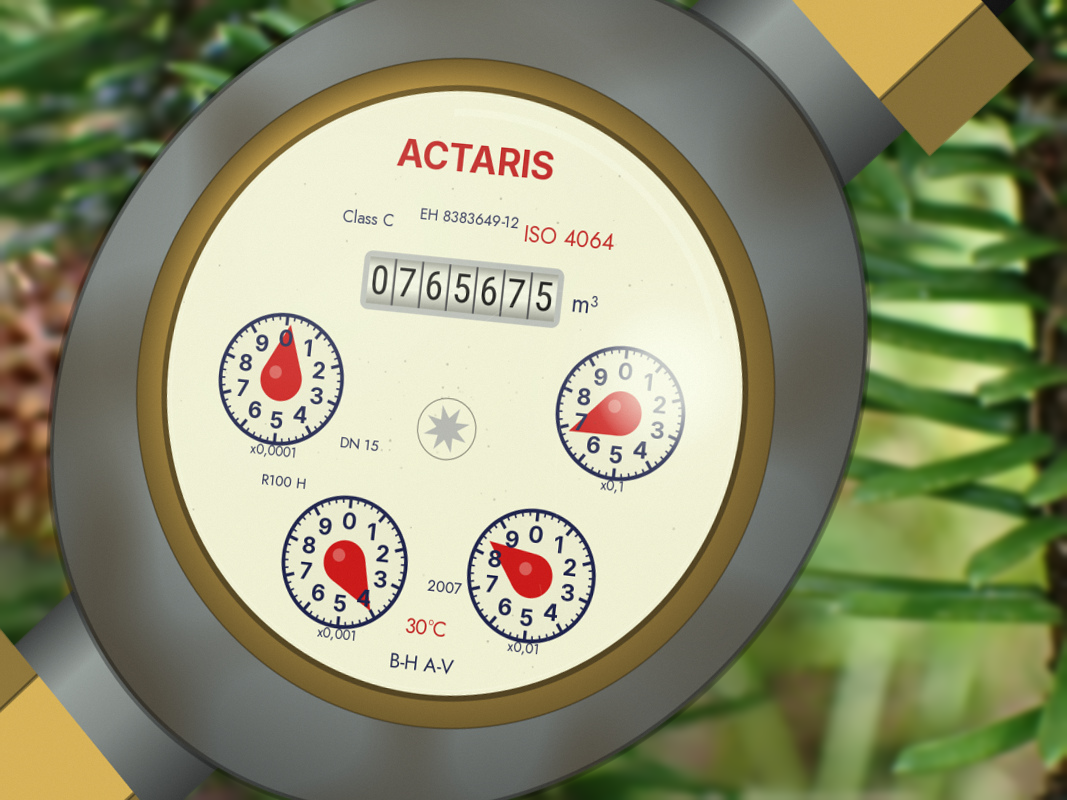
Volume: 765675.6840 m³
